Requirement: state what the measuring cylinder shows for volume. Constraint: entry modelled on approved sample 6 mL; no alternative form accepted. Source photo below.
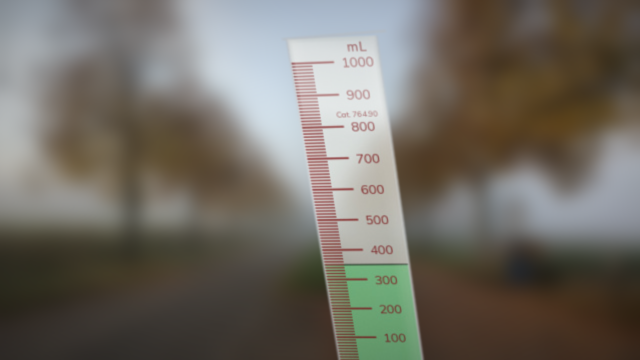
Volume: 350 mL
